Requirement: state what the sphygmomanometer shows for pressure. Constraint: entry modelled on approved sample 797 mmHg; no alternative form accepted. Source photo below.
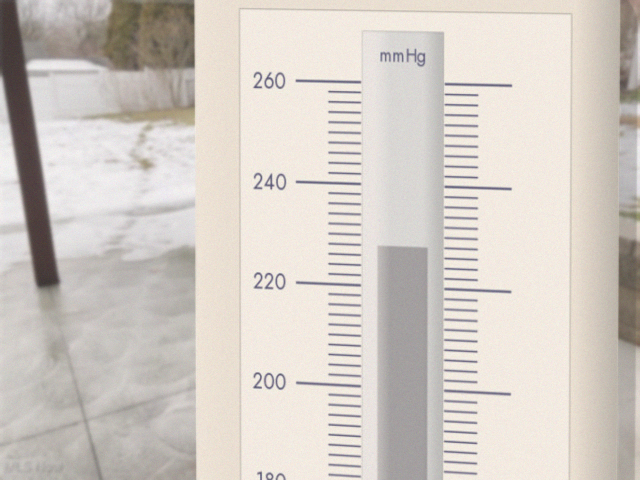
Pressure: 228 mmHg
